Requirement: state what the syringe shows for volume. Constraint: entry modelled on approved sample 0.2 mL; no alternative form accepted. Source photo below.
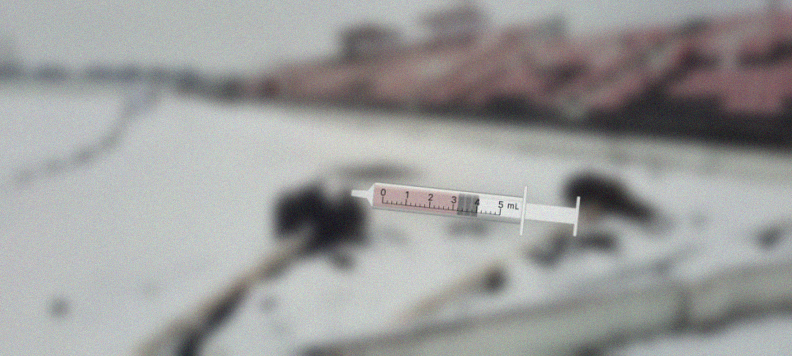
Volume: 3.2 mL
